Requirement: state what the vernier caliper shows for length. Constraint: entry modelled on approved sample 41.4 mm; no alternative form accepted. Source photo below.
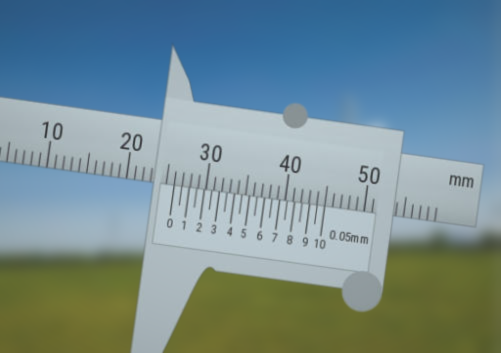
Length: 26.0 mm
